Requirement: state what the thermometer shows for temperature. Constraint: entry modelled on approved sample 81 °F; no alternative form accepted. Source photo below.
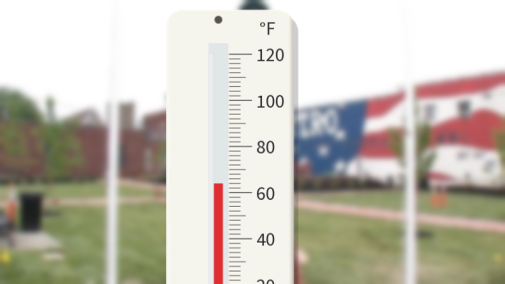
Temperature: 64 °F
